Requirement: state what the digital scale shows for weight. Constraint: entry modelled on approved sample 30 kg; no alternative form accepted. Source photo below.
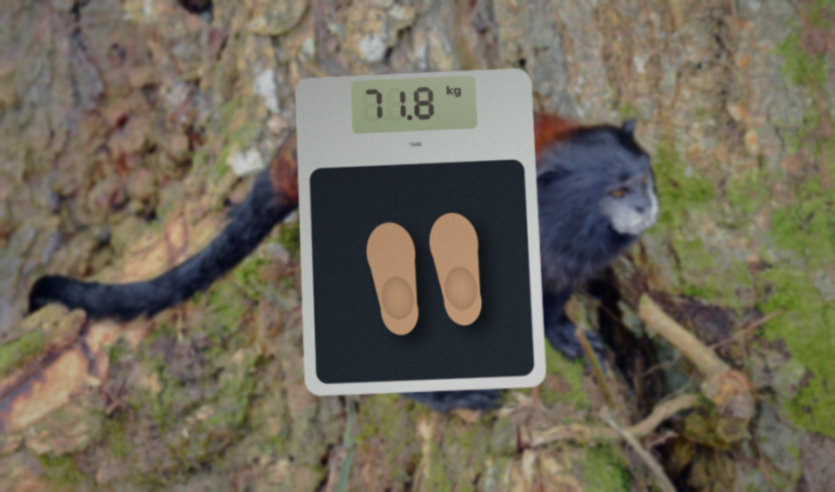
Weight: 71.8 kg
